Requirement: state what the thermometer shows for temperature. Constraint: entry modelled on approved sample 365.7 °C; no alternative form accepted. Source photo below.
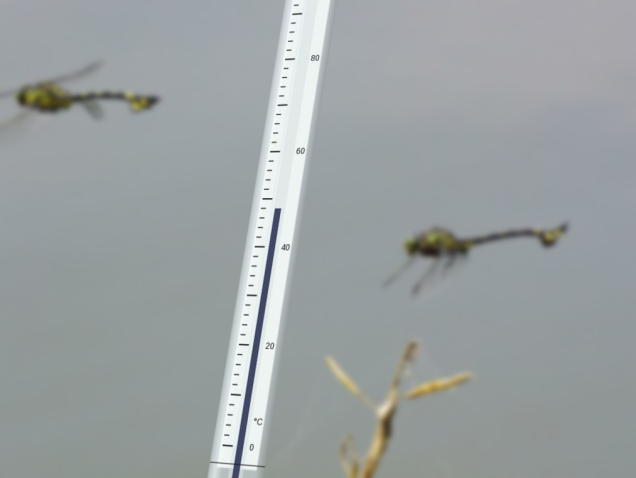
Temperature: 48 °C
